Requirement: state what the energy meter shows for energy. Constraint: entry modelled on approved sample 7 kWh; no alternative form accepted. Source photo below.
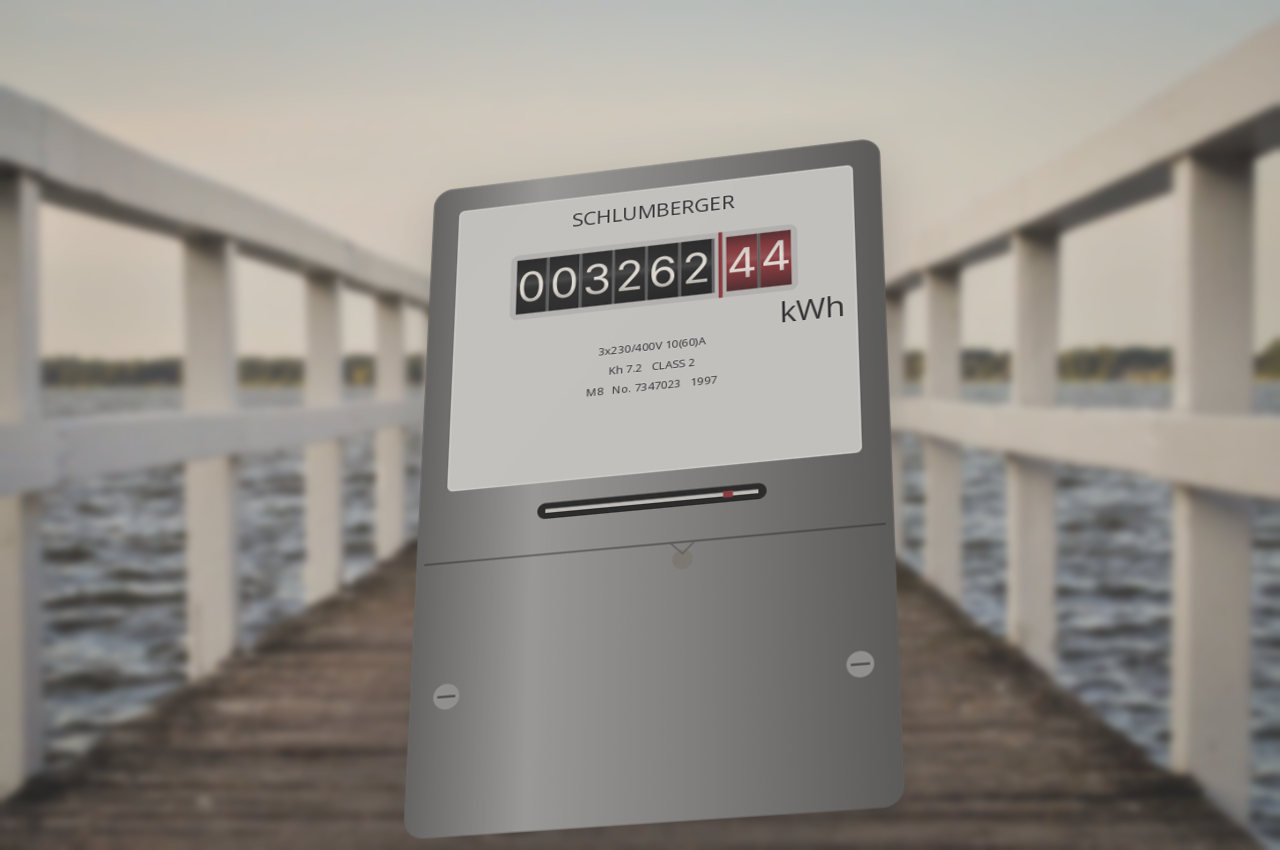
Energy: 3262.44 kWh
